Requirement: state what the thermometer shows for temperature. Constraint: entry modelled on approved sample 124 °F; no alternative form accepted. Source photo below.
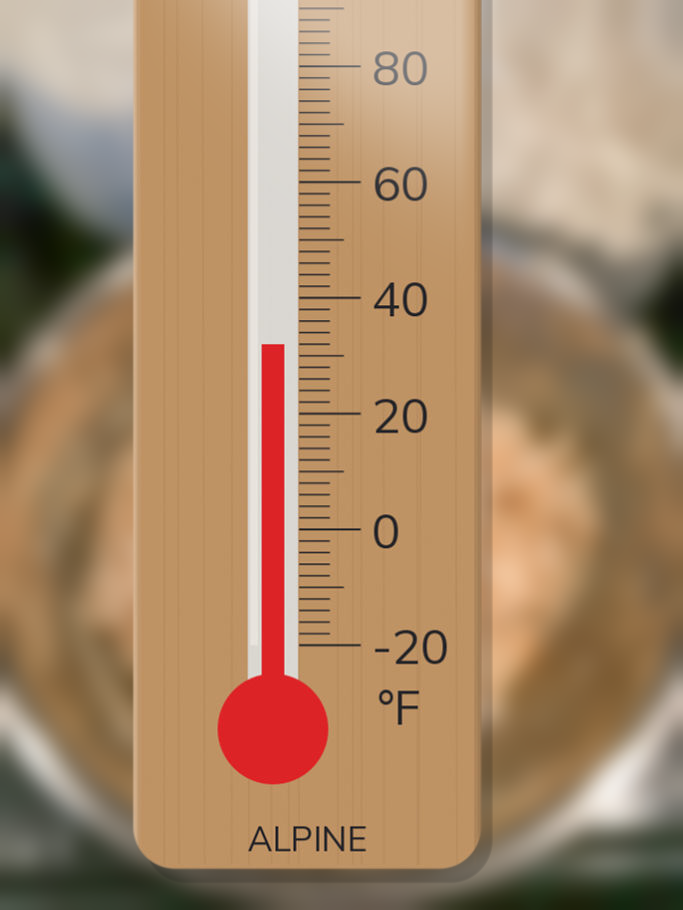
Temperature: 32 °F
